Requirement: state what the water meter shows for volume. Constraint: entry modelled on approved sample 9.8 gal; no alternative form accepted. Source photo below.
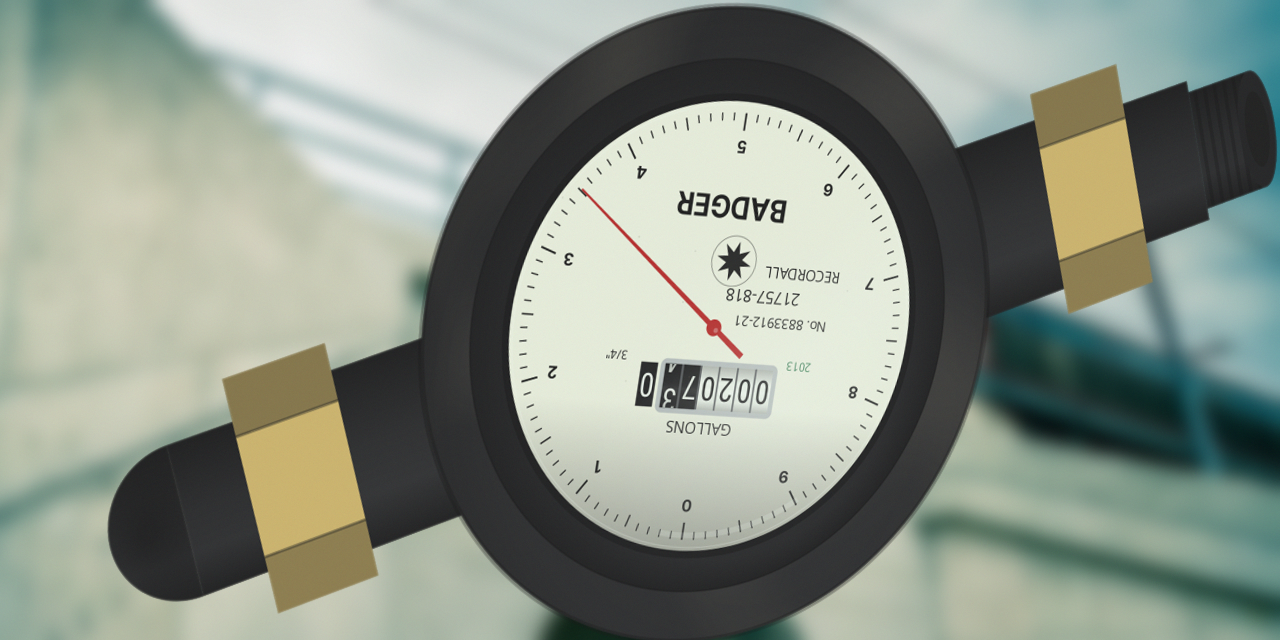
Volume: 20733.5 gal
